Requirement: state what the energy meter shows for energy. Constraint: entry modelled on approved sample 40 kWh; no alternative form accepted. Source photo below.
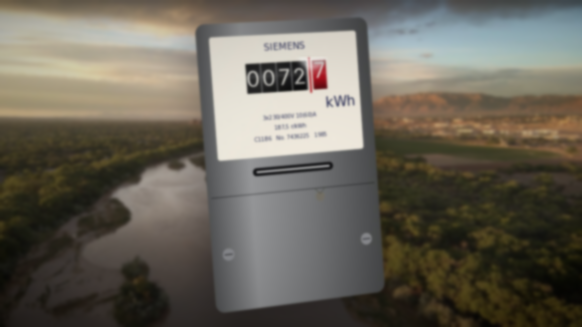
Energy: 72.7 kWh
